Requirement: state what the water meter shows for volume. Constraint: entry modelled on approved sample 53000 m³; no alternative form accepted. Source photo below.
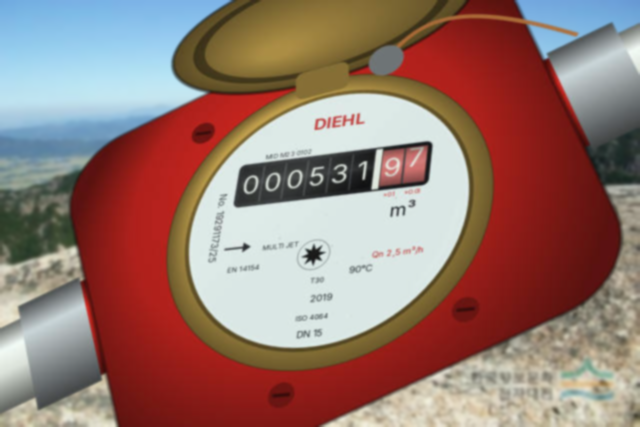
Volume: 531.97 m³
